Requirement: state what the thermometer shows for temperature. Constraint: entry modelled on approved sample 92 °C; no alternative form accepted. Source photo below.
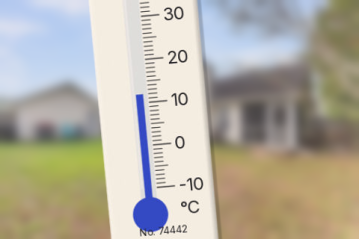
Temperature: 12 °C
